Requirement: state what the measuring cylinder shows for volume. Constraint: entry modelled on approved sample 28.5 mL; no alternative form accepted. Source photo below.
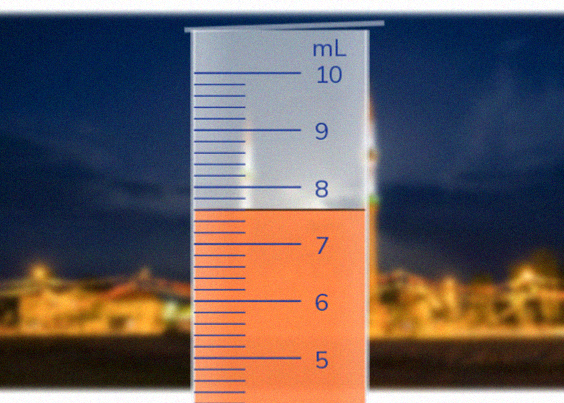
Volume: 7.6 mL
